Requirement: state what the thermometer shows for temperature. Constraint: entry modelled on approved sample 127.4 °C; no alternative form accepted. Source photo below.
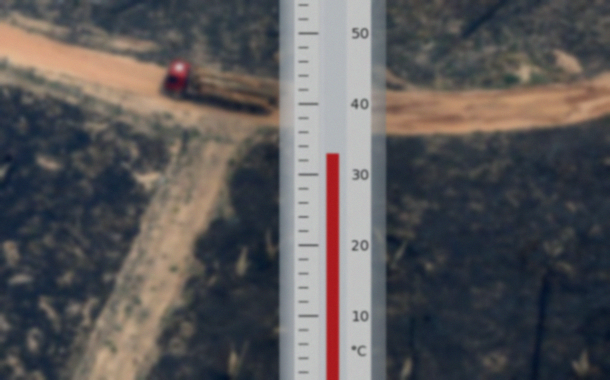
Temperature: 33 °C
